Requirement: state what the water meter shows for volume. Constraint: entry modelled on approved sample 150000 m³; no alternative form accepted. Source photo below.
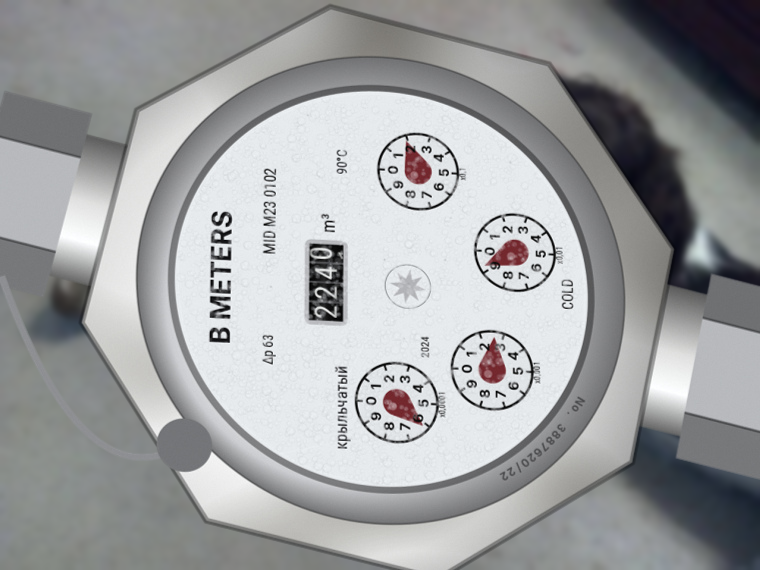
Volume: 2240.1926 m³
